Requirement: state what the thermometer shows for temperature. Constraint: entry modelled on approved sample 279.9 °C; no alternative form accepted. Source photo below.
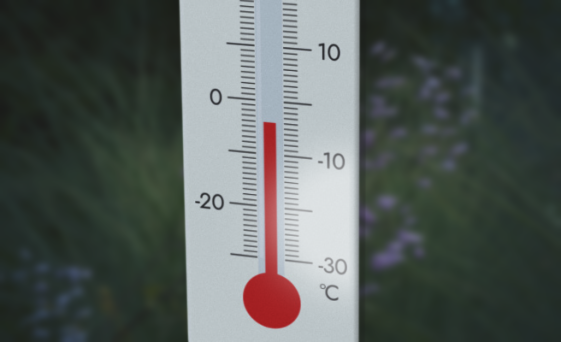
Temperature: -4 °C
